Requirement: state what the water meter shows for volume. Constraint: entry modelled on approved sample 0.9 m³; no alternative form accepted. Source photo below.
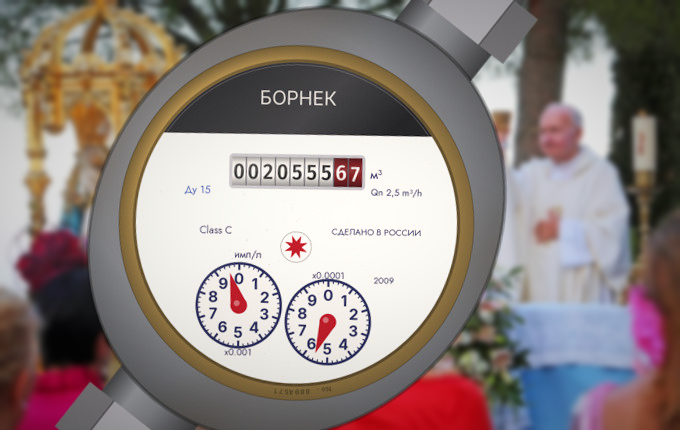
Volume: 20555.6695 m³
